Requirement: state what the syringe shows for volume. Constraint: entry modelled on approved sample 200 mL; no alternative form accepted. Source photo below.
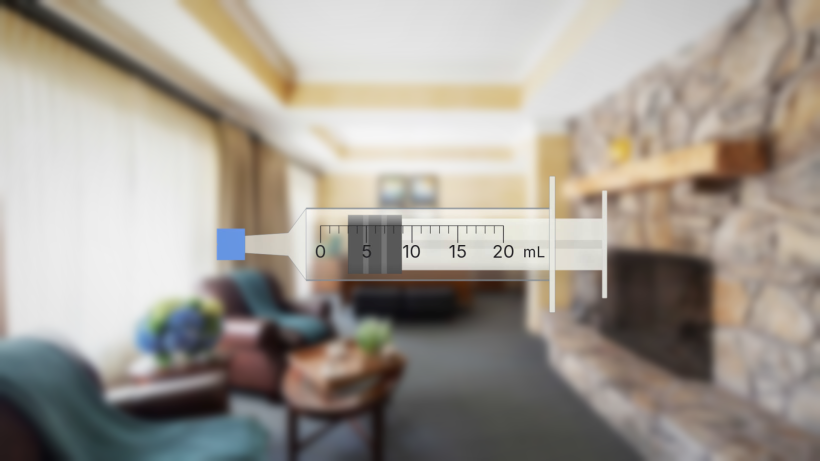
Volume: 3 mL
